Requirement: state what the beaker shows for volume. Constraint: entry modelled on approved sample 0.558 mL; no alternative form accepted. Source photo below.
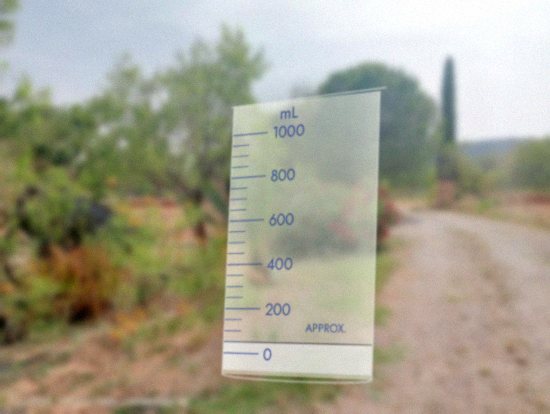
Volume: 50 mL
